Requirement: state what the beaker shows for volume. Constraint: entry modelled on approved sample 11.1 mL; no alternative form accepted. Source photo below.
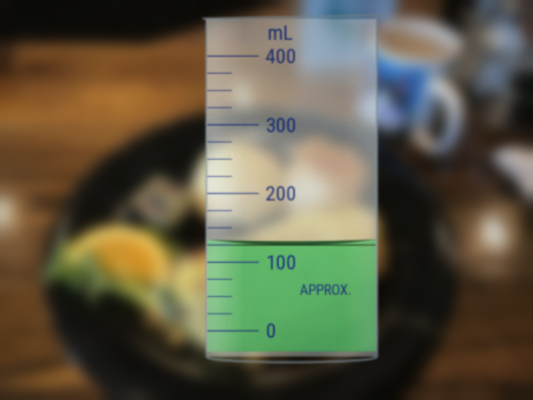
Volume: 125 mL
